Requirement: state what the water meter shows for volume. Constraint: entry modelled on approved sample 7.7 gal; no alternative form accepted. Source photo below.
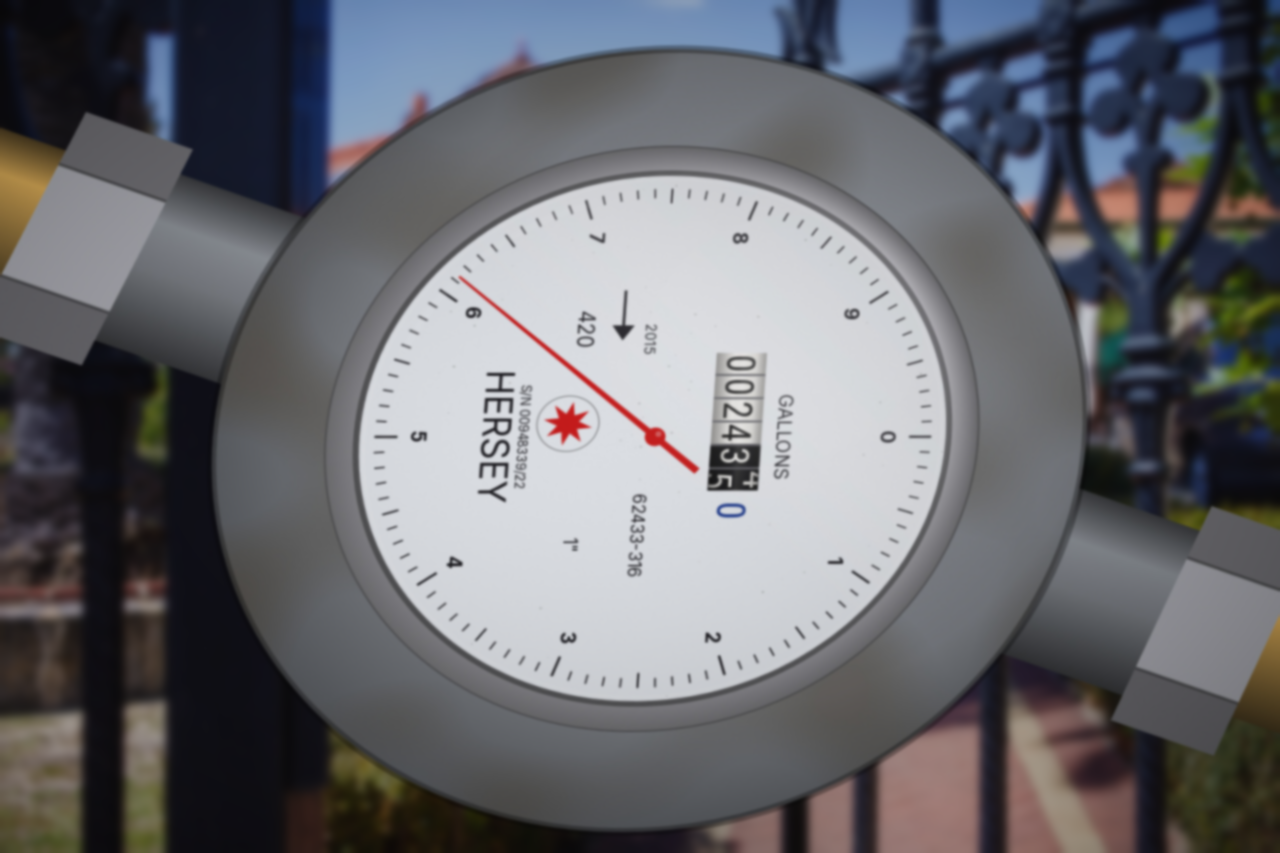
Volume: 24346.1 gal
